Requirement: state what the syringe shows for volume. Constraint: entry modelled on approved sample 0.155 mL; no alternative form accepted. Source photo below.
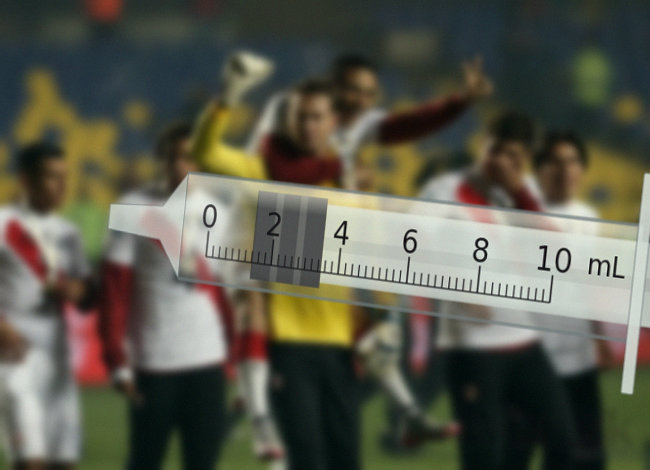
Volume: 1.4 mL
